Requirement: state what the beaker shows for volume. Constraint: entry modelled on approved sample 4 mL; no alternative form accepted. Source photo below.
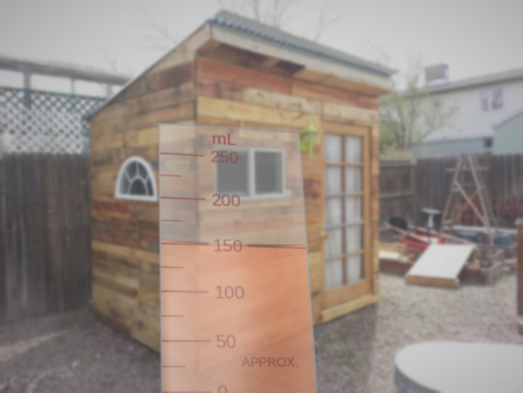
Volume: 150 mL
